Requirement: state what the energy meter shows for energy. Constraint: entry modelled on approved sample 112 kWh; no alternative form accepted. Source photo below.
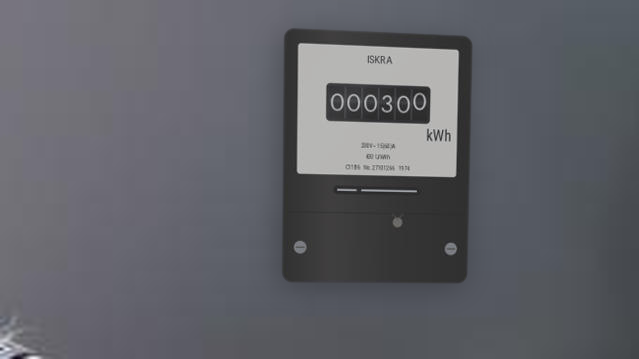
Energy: 300 kWh
